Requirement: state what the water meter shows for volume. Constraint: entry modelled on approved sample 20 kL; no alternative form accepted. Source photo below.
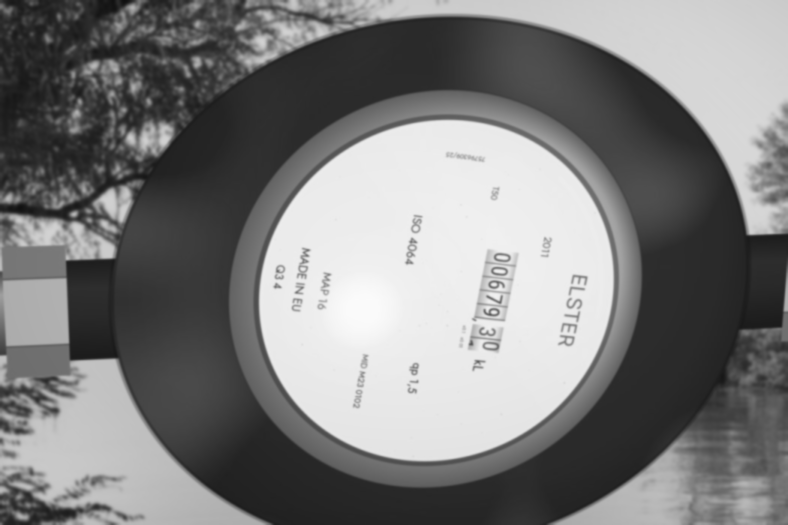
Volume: 679.30 kL
